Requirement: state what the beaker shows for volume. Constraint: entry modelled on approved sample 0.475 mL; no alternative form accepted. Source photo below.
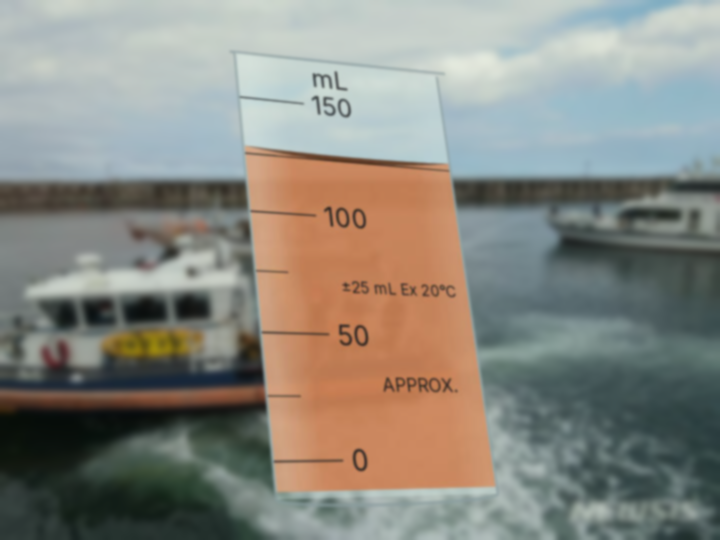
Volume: 125 mL
